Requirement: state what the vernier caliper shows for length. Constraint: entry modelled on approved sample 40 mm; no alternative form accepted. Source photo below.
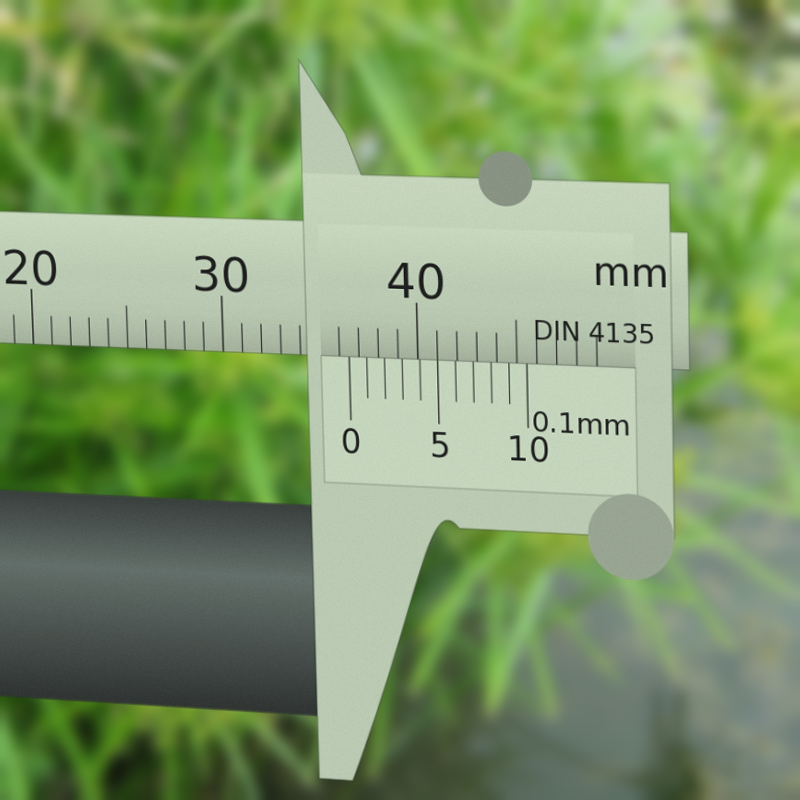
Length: 36.5 mm
